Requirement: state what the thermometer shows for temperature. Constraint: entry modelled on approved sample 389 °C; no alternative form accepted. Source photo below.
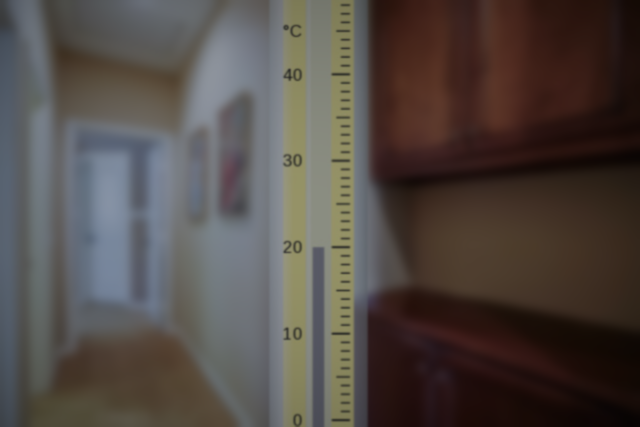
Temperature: 20 °C
